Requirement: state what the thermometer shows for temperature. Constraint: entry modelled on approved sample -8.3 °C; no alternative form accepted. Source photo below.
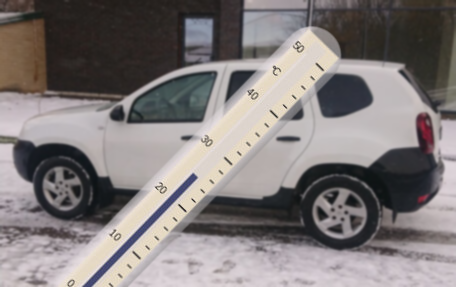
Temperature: 25 °C
